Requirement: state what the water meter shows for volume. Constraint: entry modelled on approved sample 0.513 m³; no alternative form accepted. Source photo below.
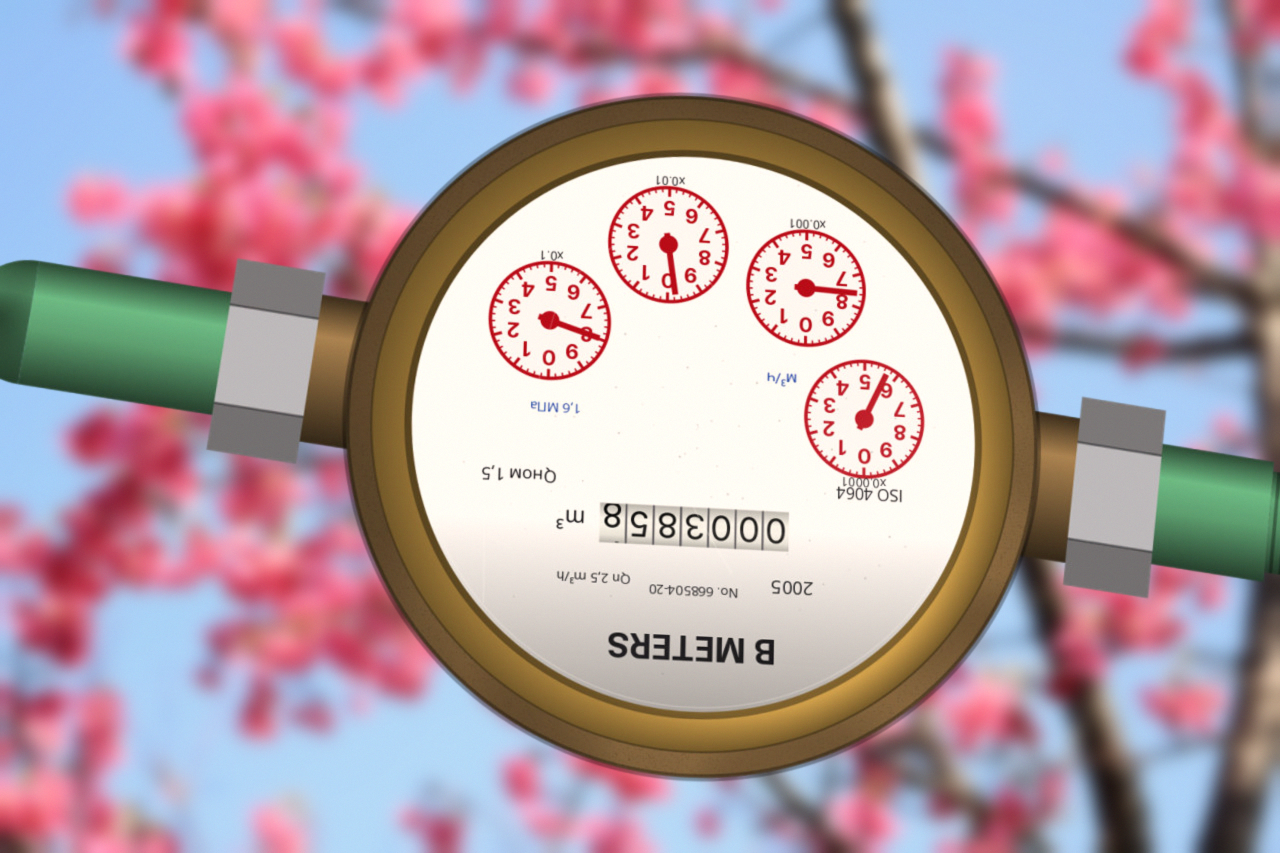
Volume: 3857.7975 m³
